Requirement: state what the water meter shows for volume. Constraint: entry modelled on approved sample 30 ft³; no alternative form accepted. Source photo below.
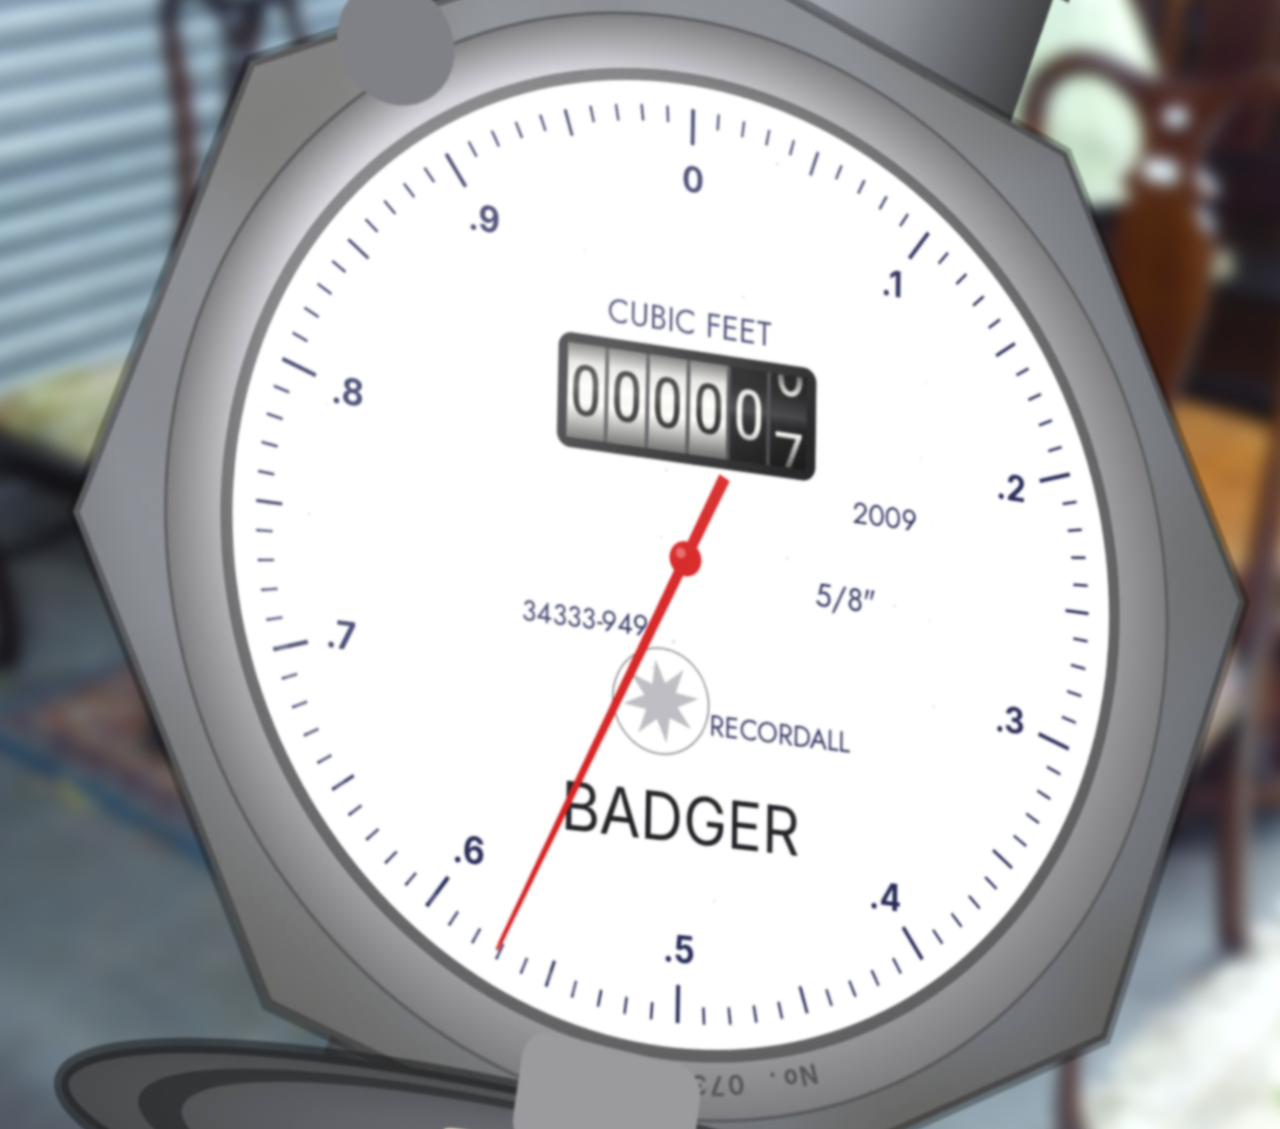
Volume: 6.57 ft³
